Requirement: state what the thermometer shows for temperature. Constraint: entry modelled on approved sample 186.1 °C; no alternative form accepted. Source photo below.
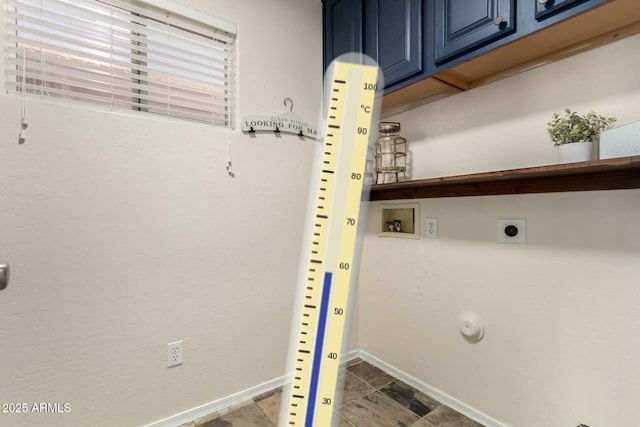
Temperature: 58 °C
